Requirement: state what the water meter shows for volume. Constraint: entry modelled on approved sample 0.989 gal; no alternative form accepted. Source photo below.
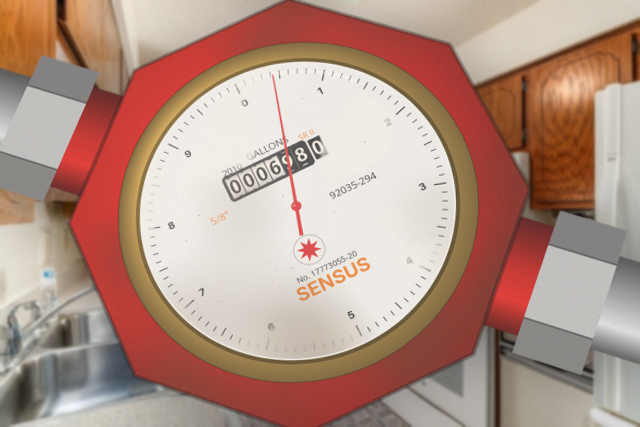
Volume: 6980.4 gal
